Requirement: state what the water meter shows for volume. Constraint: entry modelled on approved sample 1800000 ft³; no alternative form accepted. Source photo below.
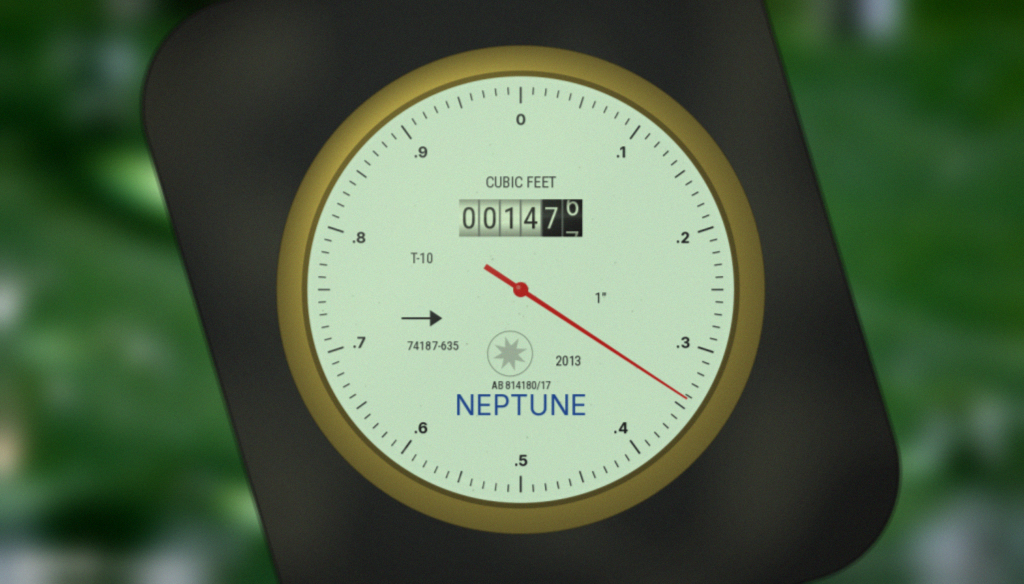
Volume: 1476.34 ft³
